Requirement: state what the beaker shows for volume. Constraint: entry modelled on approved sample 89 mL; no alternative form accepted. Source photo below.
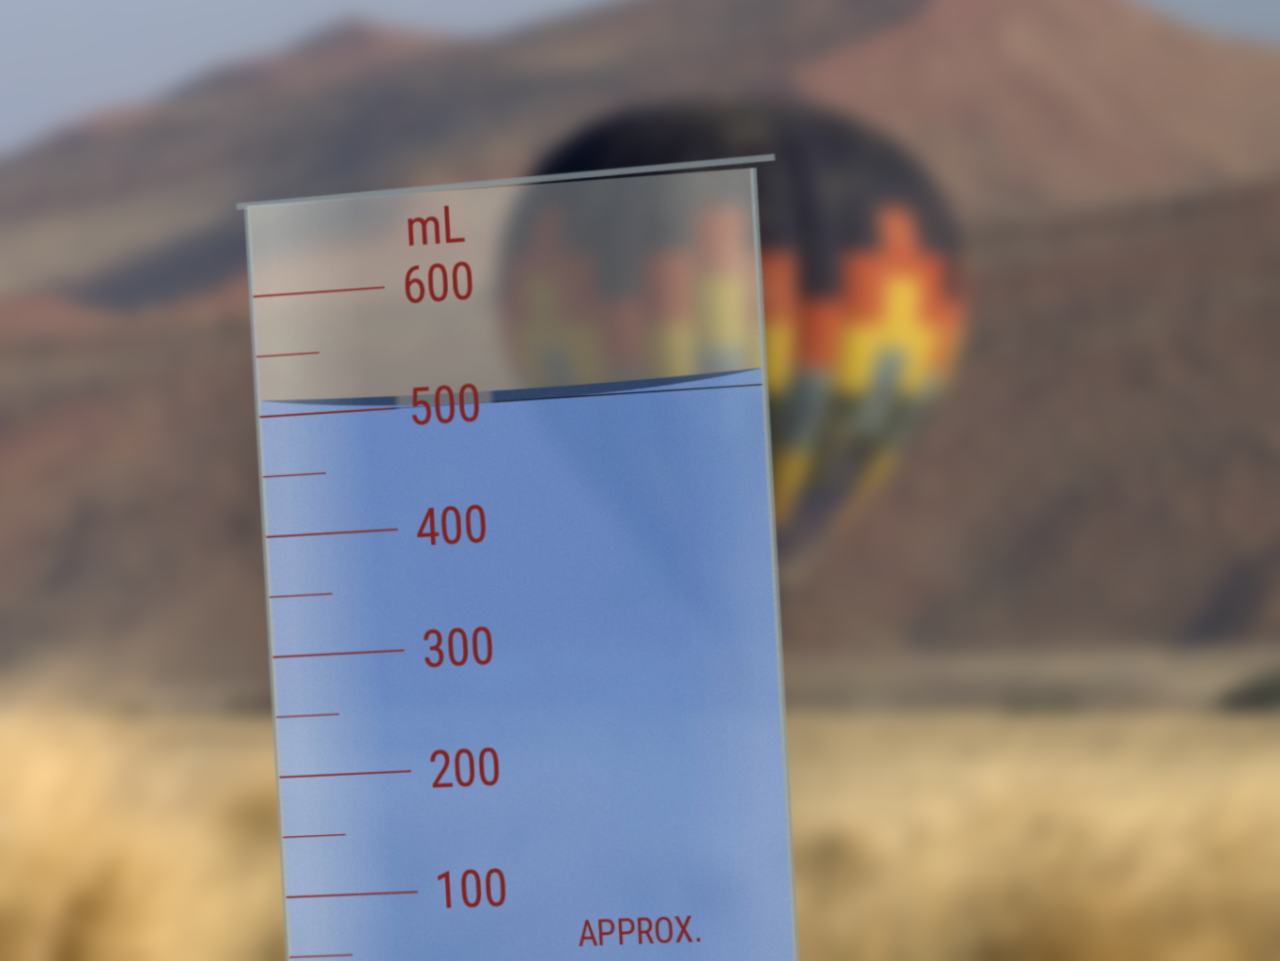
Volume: 500 mL
